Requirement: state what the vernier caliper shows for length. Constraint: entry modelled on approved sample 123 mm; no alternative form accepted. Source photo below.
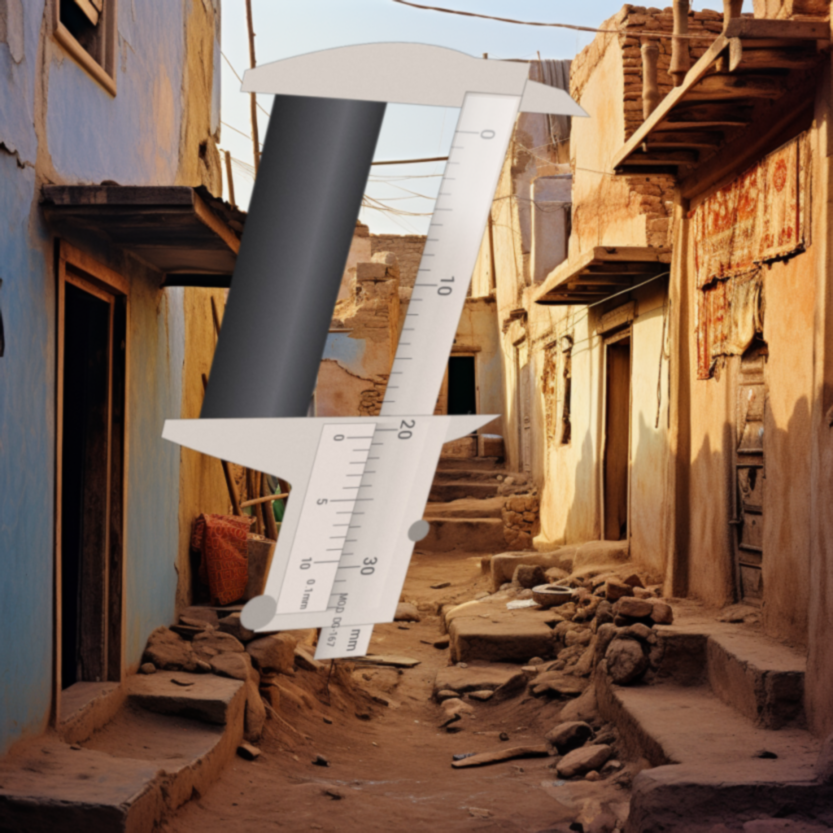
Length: 20.5 mm
